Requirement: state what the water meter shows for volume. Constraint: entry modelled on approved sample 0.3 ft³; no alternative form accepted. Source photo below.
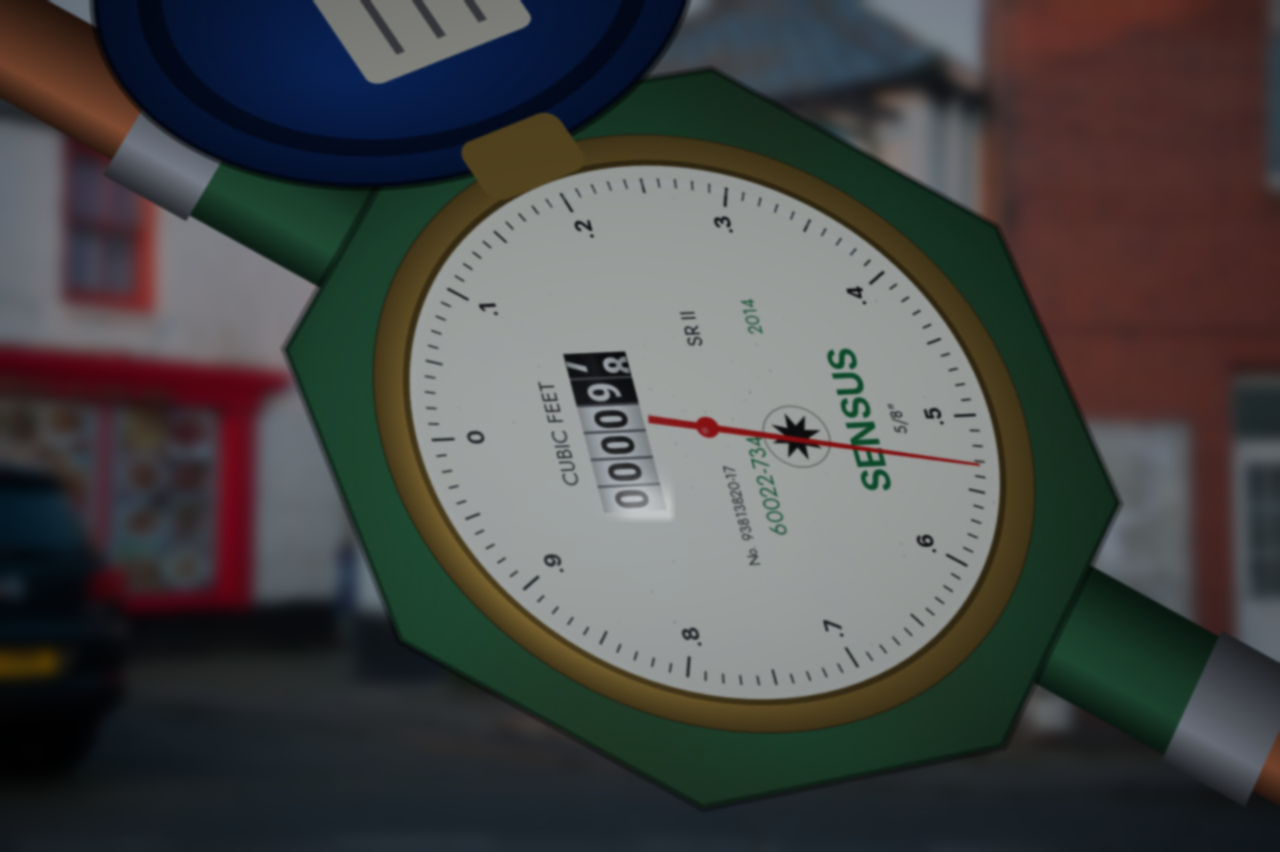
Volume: 97.53 ft³
